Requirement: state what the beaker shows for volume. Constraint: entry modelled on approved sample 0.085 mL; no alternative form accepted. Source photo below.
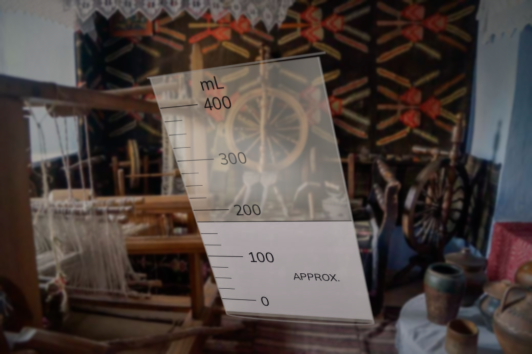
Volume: 175 mL
